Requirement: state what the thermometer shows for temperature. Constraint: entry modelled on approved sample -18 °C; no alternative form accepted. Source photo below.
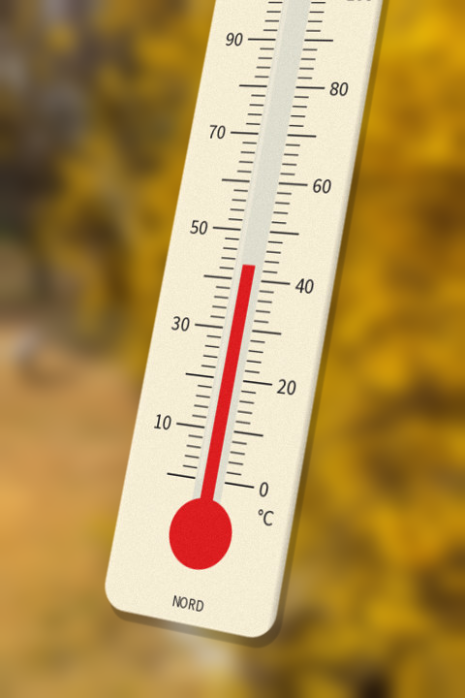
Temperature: 43 °C
